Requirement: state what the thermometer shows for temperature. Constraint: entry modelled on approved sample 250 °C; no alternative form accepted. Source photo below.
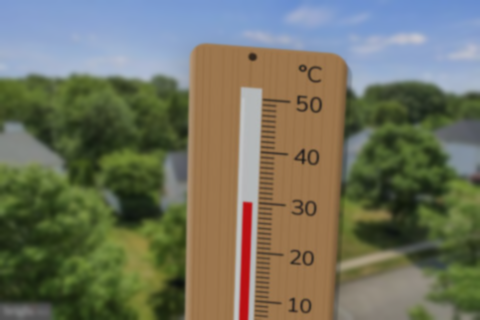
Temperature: 30 °C
